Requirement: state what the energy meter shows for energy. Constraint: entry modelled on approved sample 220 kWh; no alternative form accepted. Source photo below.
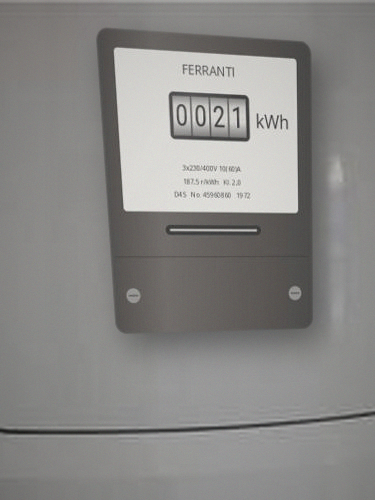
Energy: 21 kWh
